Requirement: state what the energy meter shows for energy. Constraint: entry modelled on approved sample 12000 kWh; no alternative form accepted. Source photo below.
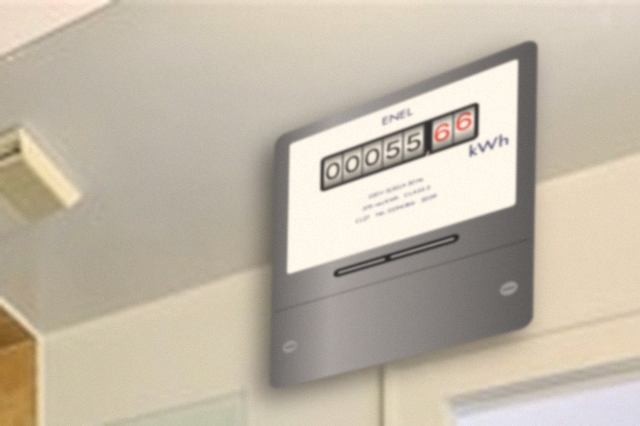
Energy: 55.66 kWh
